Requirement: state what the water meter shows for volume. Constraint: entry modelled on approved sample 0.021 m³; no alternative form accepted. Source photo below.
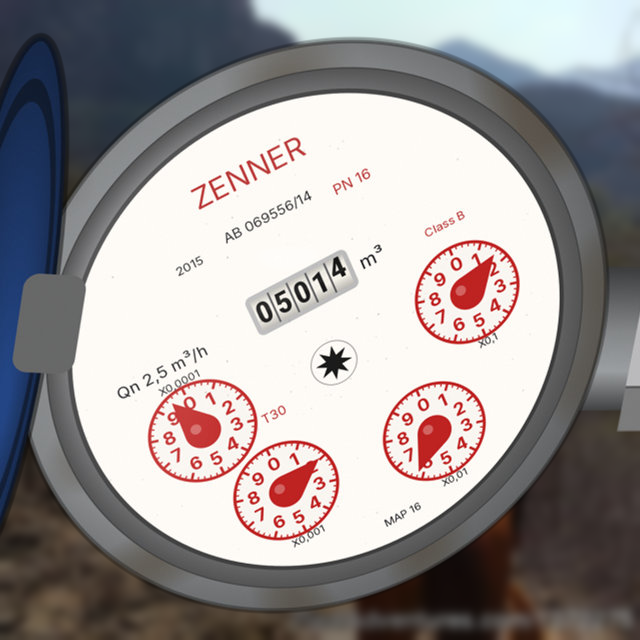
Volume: 5014.1619 m³
